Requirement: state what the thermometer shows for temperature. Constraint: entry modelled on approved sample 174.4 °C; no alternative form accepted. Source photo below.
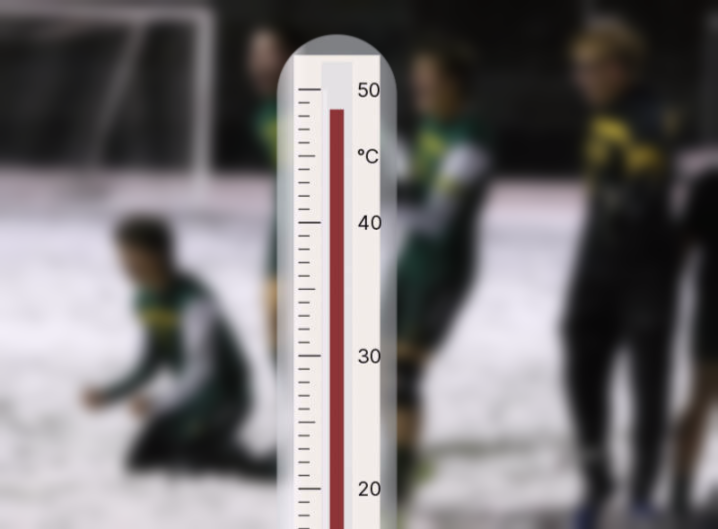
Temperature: 48.5 °C
